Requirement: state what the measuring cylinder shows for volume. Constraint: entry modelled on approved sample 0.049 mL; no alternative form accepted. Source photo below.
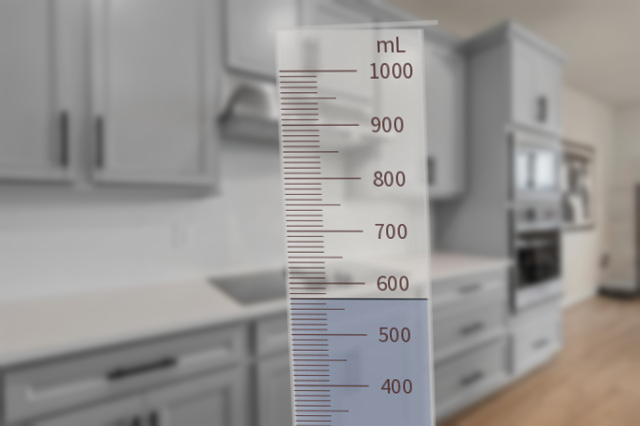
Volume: 570 mL
